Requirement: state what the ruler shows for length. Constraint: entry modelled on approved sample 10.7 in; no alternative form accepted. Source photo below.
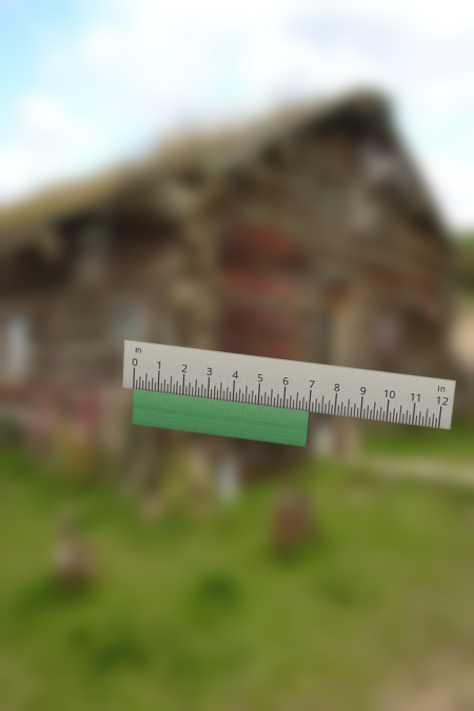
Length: 7 in
